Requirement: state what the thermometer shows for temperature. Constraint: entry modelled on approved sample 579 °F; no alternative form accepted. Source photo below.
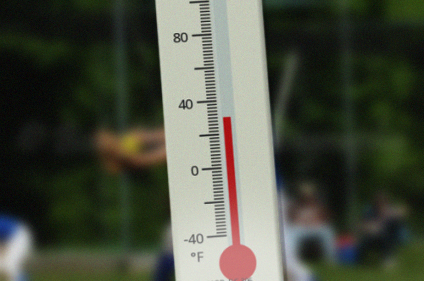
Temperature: 30 °F
